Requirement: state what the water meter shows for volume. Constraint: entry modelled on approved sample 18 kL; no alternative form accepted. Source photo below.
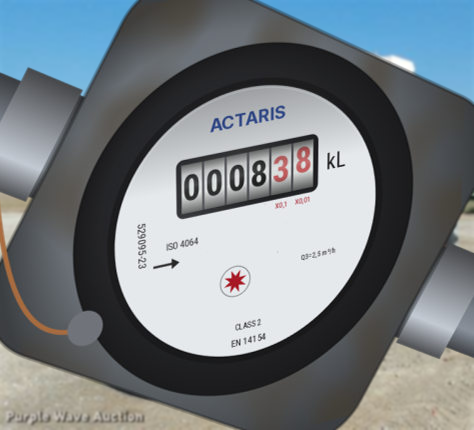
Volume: 8.38 kL
